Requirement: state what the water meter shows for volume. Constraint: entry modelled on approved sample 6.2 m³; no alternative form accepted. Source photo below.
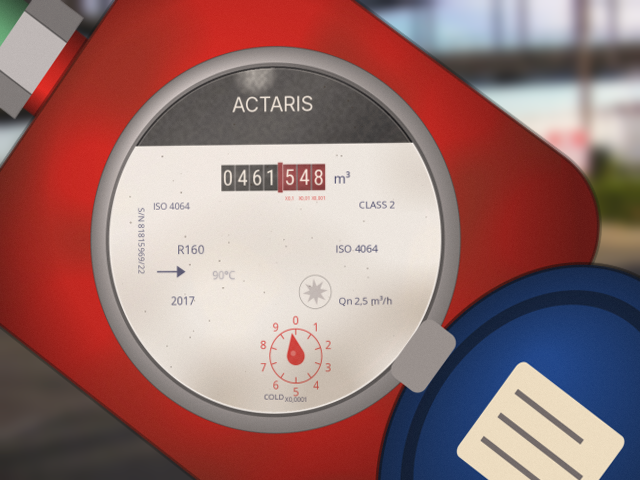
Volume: 461.5479 m³
